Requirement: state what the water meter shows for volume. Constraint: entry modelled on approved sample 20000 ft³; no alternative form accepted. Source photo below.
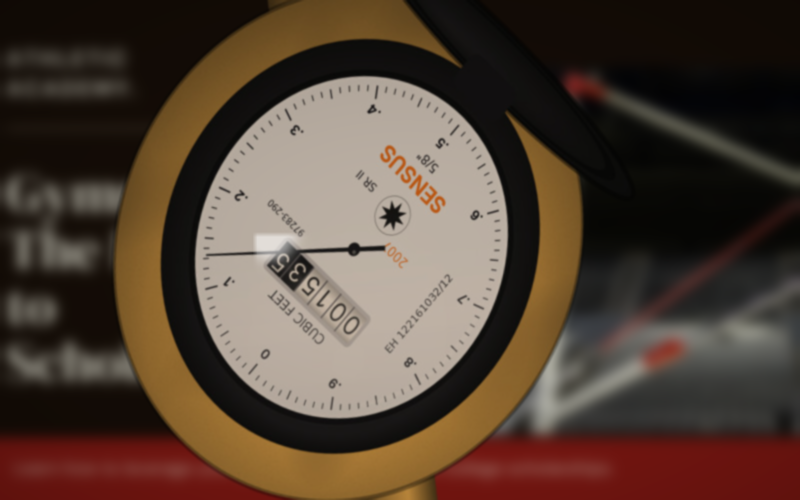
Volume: 1535.13 ft³
